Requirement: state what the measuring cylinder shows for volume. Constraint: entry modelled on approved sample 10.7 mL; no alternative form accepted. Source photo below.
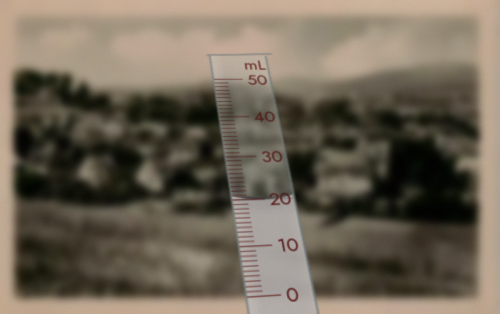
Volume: 20 mL
